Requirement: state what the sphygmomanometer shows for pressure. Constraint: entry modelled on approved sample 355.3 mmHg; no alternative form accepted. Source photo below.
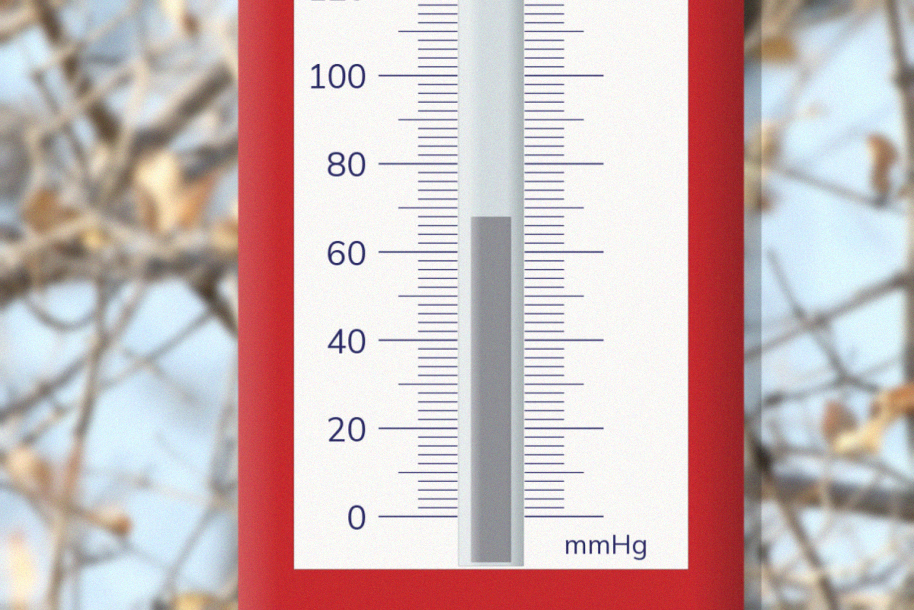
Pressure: 68 mmHg
